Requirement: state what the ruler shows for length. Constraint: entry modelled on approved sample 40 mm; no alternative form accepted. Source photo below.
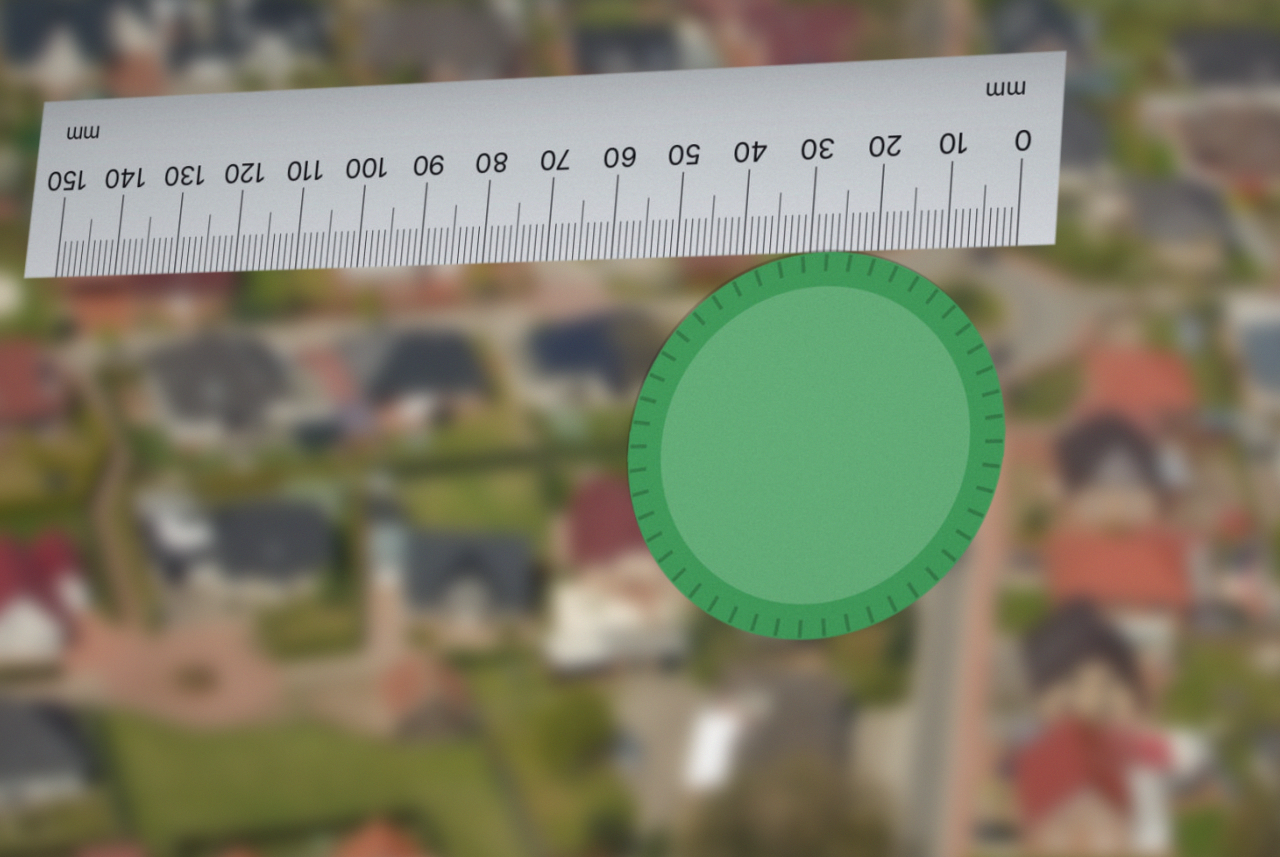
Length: 55 mm
